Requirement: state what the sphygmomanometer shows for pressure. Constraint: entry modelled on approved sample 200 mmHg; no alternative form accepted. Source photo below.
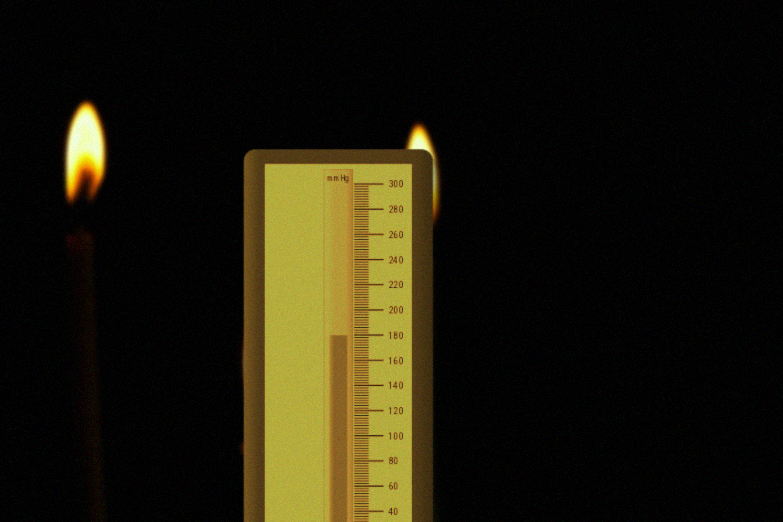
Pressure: 180 mmHg
